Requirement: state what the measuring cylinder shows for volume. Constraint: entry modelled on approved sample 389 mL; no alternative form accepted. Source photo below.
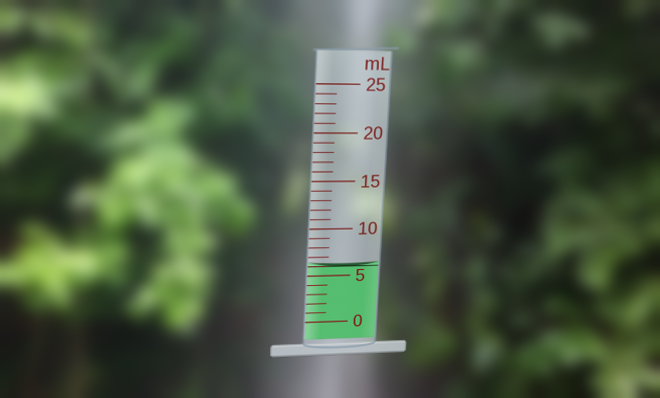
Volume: 6 mL
